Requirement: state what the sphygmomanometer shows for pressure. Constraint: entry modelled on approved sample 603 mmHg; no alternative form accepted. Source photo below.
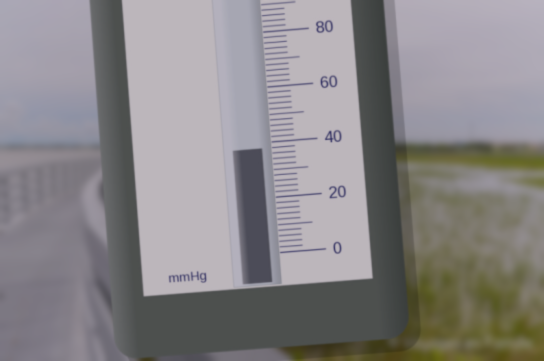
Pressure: 38 mmHg
